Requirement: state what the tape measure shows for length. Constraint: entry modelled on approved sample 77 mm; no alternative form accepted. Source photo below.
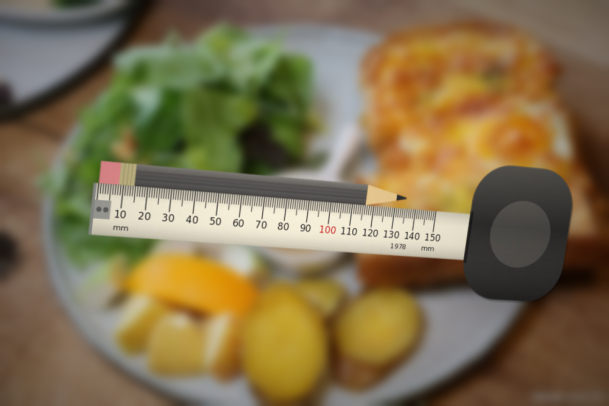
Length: 135 mm
